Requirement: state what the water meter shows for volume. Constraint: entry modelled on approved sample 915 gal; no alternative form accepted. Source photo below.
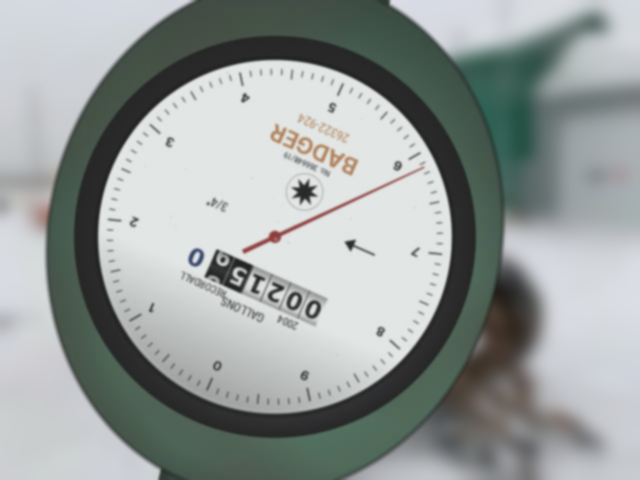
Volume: 21586.1 gal
